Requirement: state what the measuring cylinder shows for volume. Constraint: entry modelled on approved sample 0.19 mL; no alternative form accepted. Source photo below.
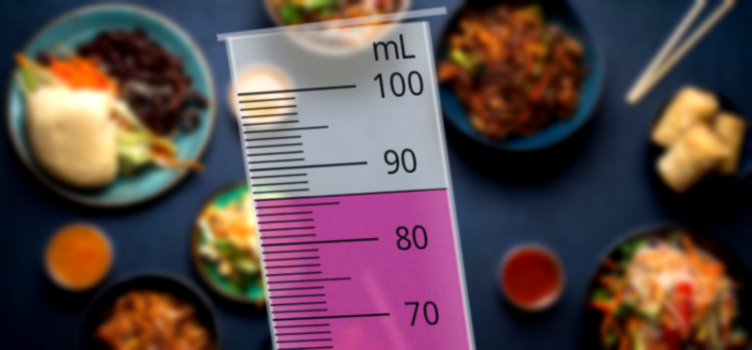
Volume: 86 mL
